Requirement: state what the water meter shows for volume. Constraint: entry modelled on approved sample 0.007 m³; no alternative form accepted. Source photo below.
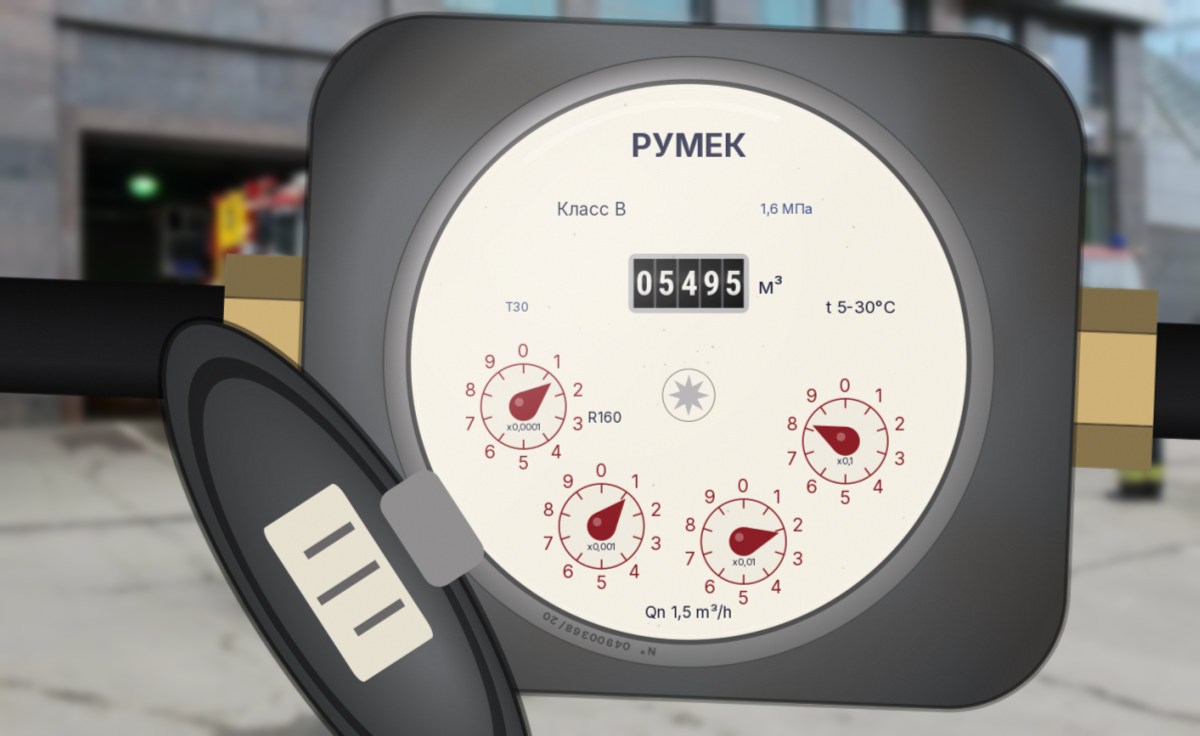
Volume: 5495.8211 m³
